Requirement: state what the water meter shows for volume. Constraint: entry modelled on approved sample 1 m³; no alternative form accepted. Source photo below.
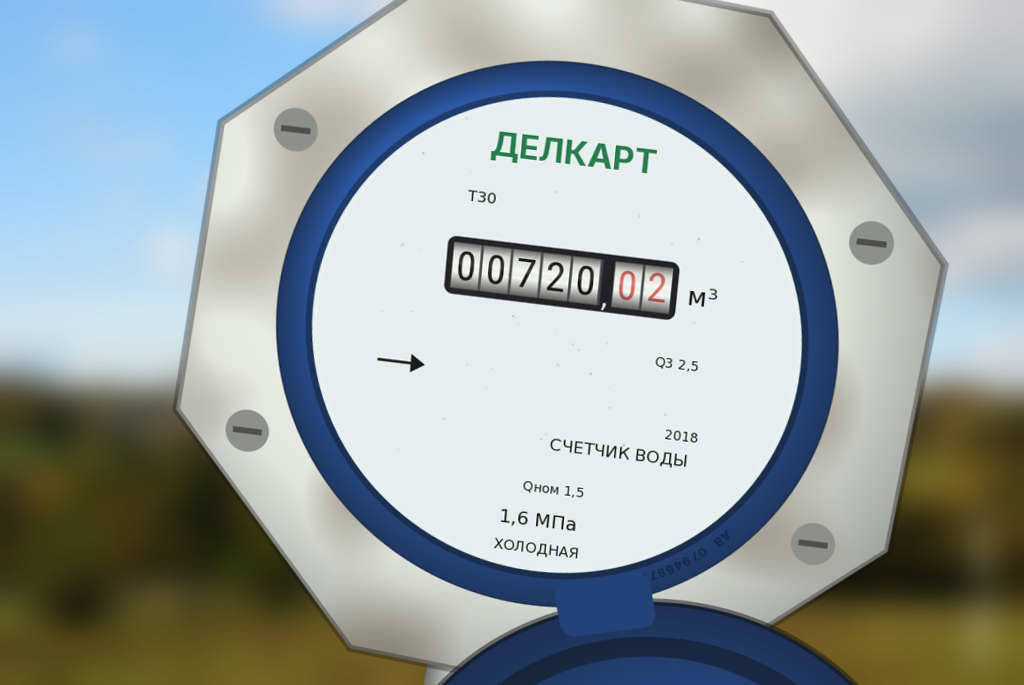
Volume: 720.02 m³
